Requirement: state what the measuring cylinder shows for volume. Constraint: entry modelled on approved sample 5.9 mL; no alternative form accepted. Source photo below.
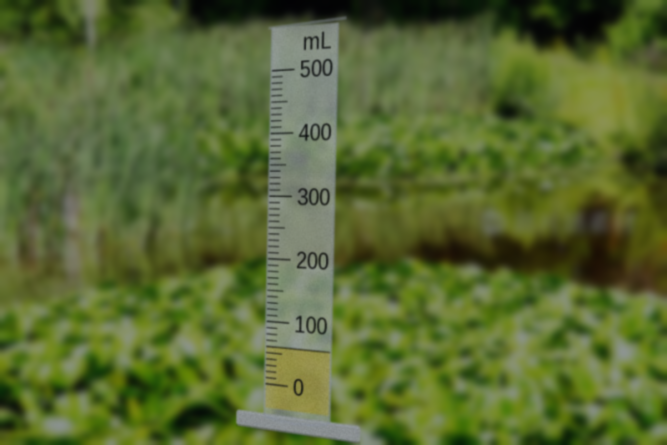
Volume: 60 mL
